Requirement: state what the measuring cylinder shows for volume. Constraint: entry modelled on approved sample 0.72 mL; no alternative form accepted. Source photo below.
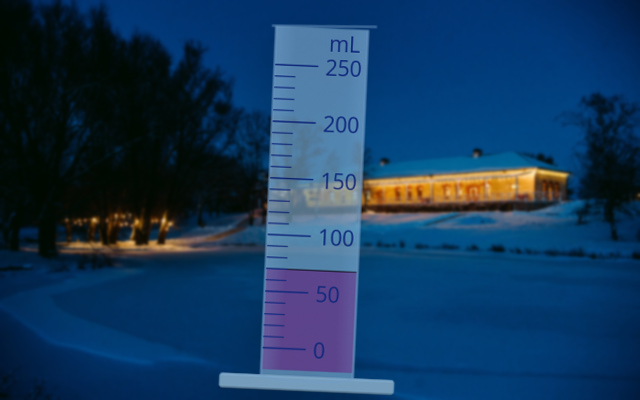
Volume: 70 mL
